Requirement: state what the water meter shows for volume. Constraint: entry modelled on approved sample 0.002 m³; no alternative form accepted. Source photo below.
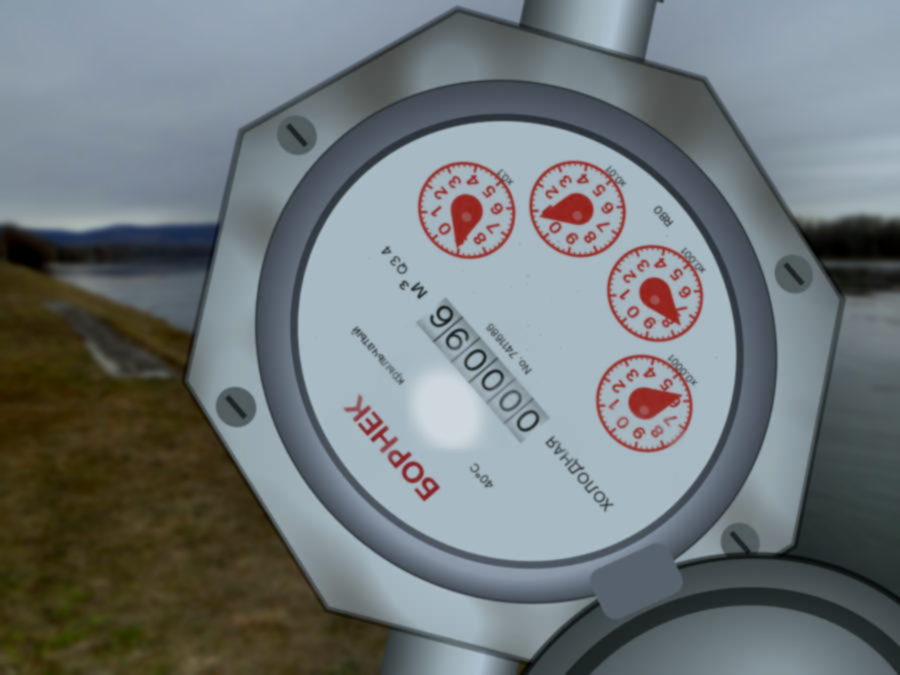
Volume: 95.9075 m³
